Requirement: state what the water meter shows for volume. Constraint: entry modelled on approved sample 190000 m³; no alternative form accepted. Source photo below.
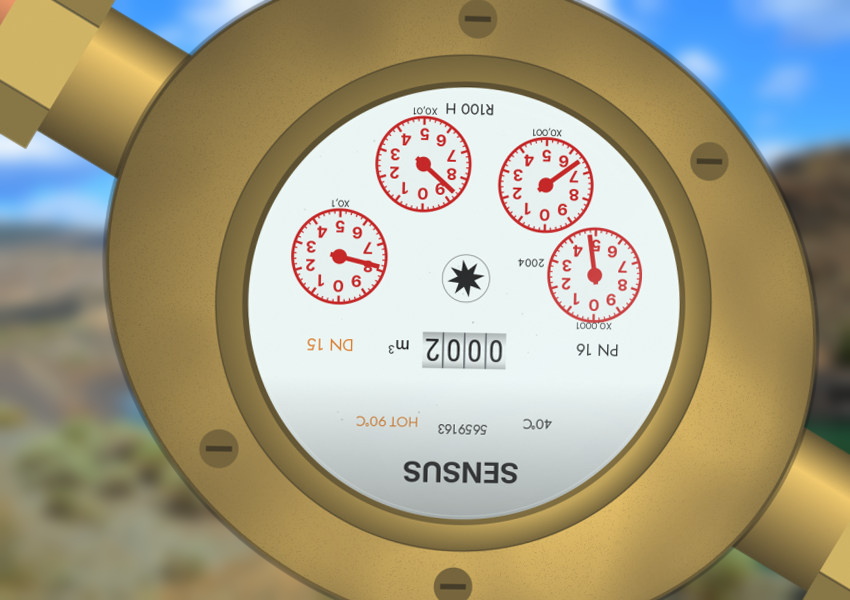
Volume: 2.7864 m³
